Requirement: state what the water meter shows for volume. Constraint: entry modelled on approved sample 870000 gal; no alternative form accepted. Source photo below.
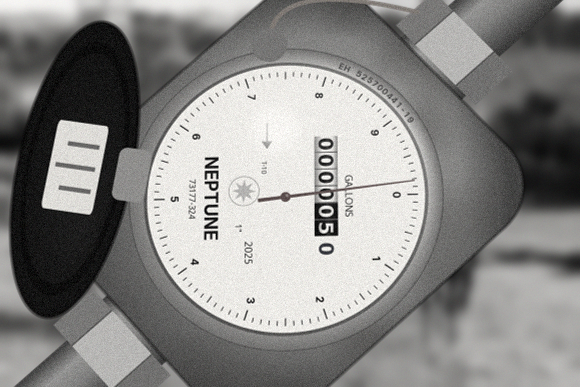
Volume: 49.8 gal
